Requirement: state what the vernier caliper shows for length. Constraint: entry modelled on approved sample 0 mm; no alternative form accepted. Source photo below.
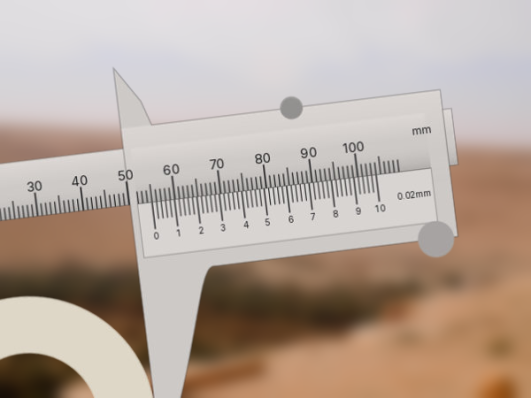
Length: 55.0 mm
